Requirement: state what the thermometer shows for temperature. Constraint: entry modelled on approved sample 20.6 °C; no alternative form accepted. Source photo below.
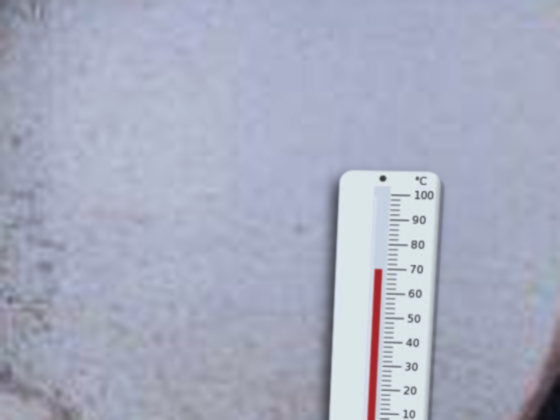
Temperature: 70 °C
